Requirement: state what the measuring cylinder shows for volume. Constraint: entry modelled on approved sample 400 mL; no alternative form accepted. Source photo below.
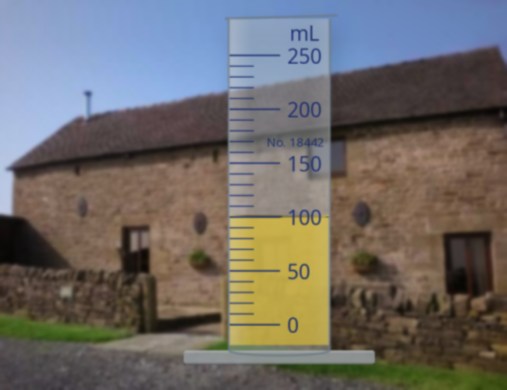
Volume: 100 mL
